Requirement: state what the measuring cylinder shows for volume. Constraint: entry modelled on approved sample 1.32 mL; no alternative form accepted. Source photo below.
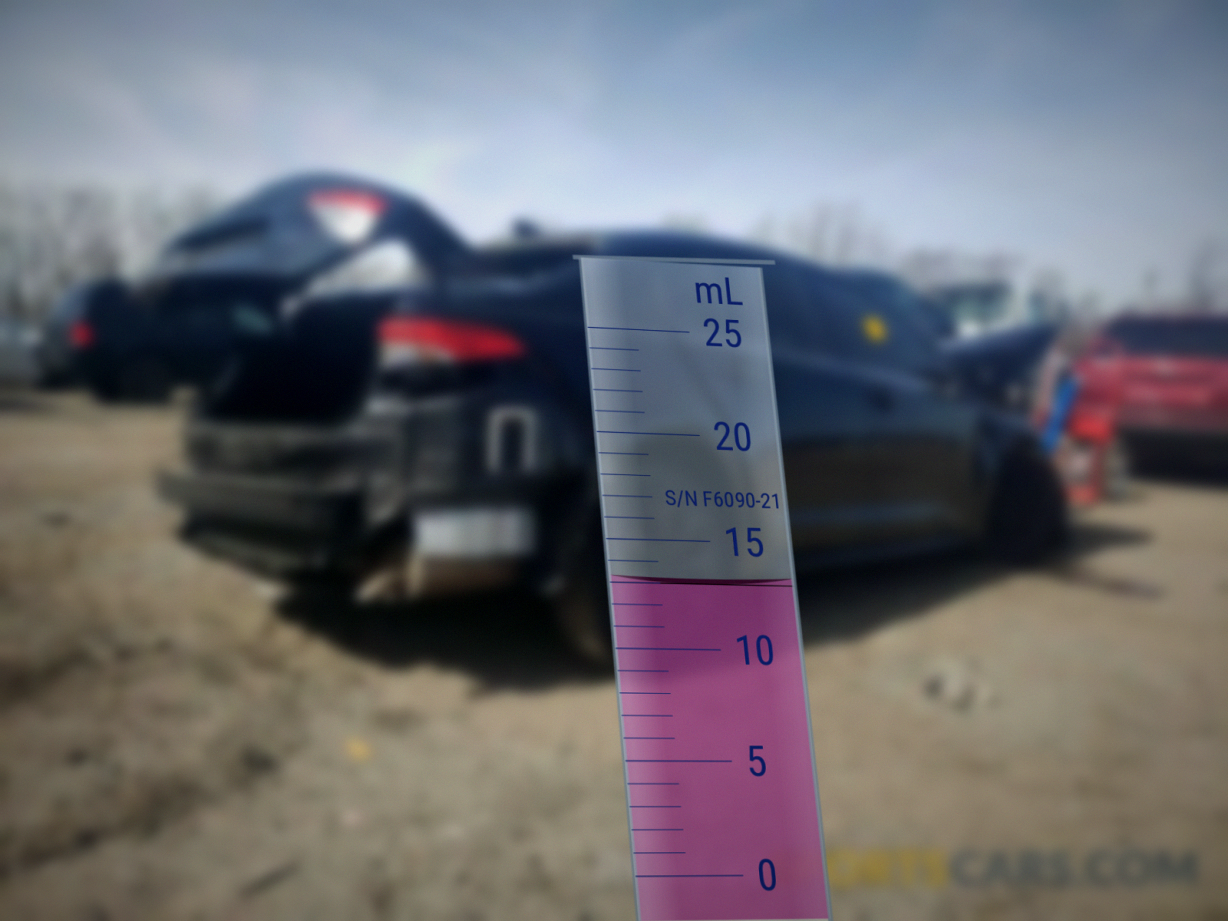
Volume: 13 mL
